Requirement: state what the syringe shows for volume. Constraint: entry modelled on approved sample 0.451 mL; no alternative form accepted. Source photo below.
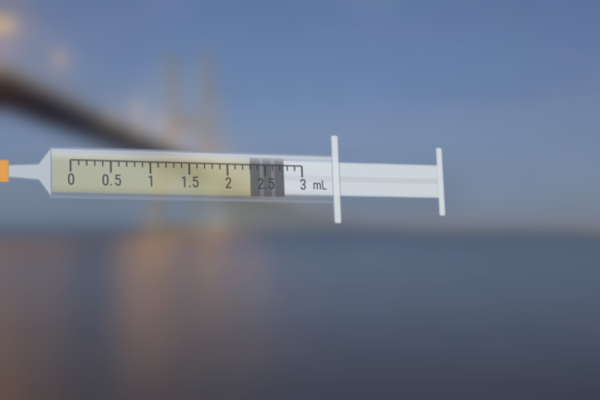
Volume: 2.3 mL
